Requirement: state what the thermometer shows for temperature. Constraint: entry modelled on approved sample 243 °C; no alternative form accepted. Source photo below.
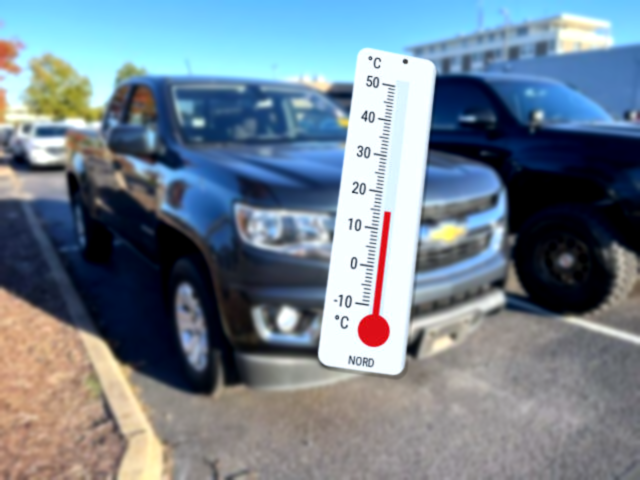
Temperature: 15 °C
